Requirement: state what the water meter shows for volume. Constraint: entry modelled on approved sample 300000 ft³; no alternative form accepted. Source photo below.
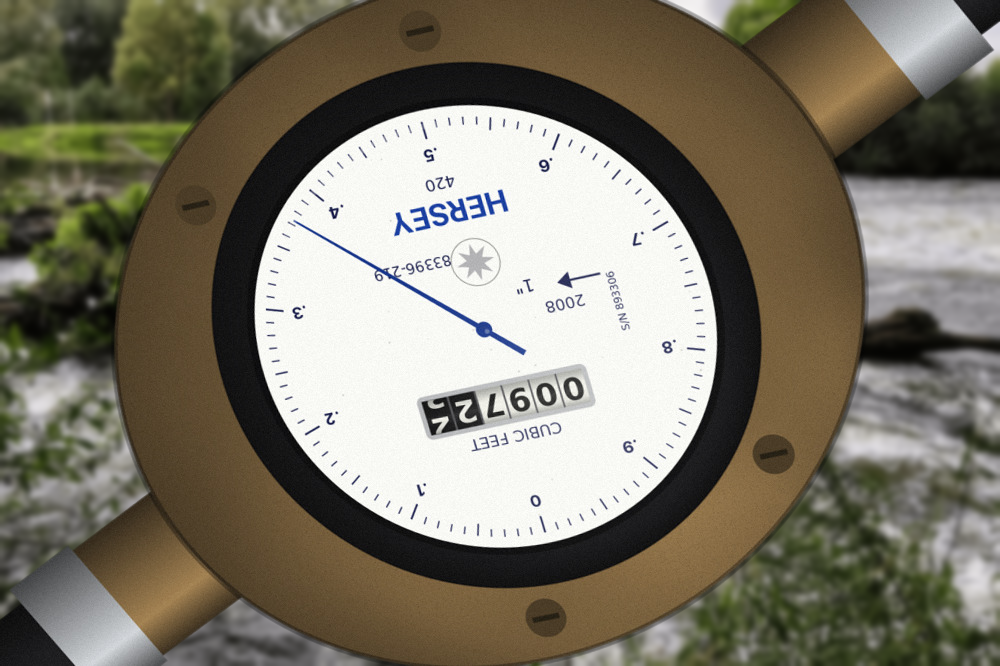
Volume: 9722.37 ft³
